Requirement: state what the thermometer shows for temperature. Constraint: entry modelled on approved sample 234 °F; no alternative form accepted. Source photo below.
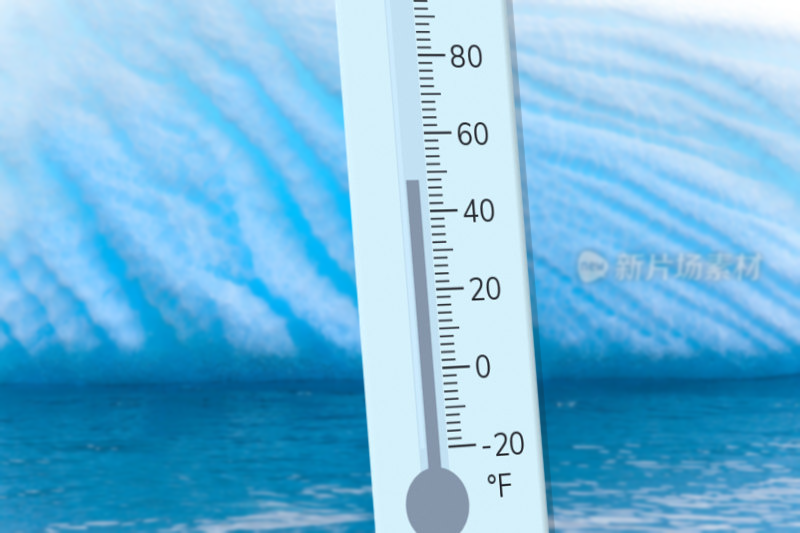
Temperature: 48 °F
